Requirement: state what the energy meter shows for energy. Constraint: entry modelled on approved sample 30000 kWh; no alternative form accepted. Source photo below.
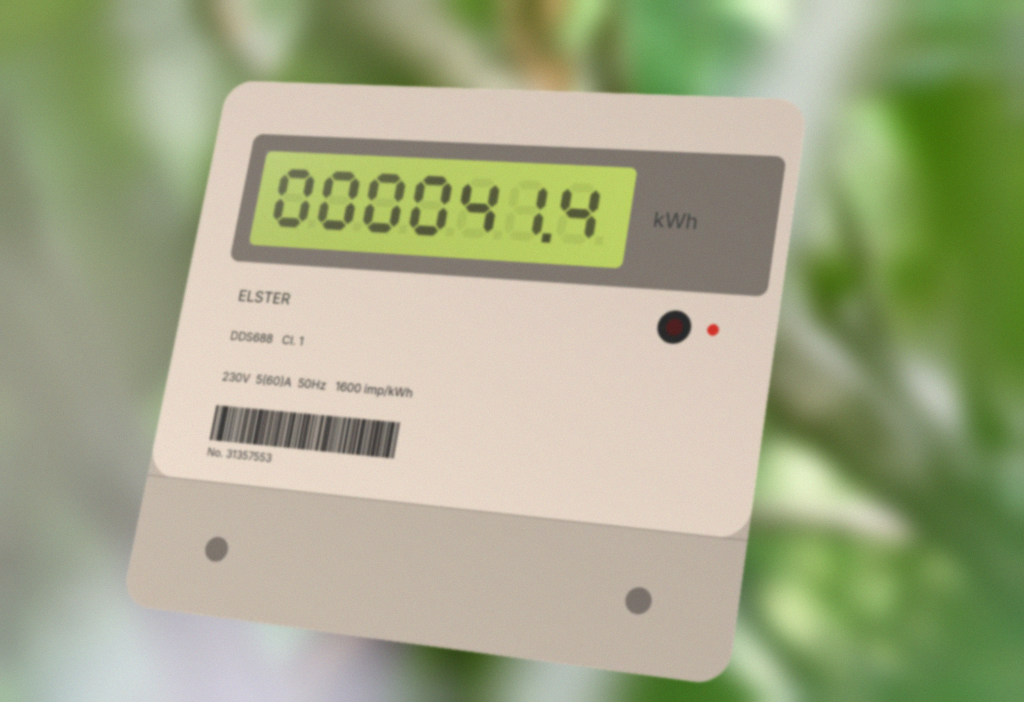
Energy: 41.4 kWh
